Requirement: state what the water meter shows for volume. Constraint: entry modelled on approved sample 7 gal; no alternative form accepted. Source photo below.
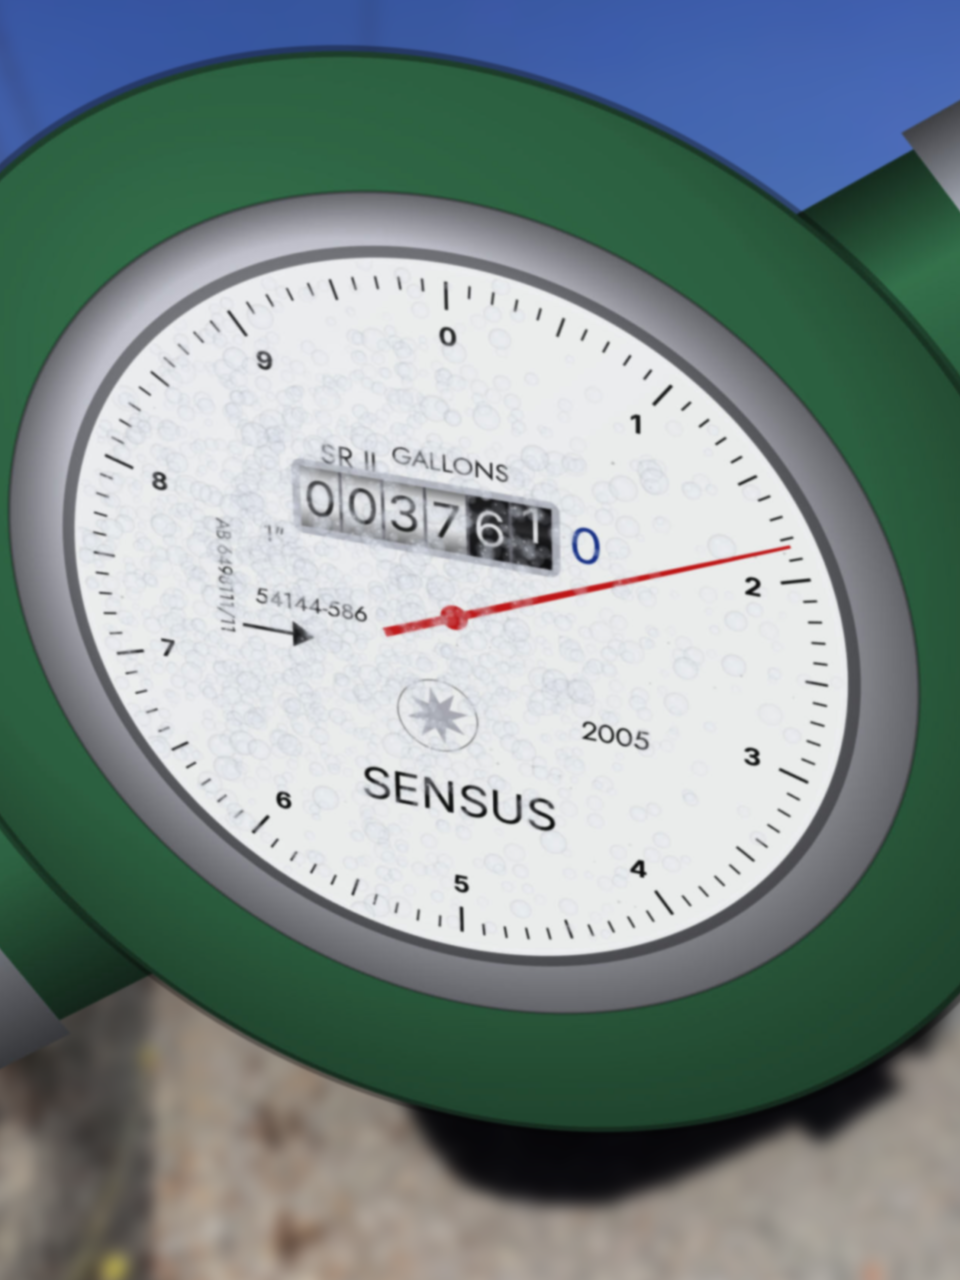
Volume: 37611.8 gal
